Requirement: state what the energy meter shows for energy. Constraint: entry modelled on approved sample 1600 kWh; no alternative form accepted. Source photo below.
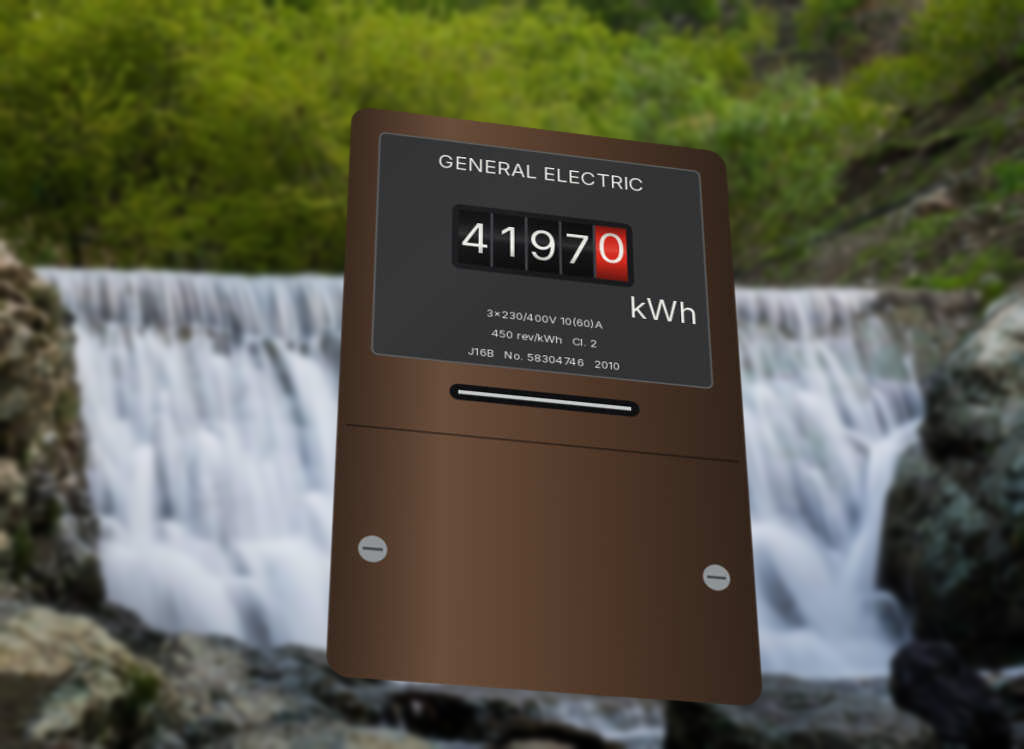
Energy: 4197.0 kWh
